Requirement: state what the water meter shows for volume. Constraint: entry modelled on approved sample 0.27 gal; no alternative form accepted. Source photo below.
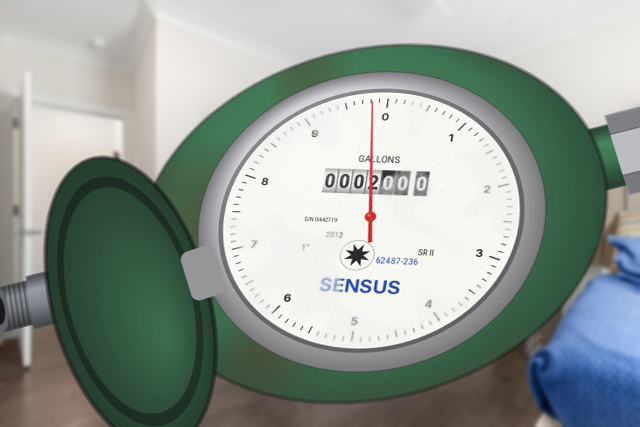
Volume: 1999.8 gal
